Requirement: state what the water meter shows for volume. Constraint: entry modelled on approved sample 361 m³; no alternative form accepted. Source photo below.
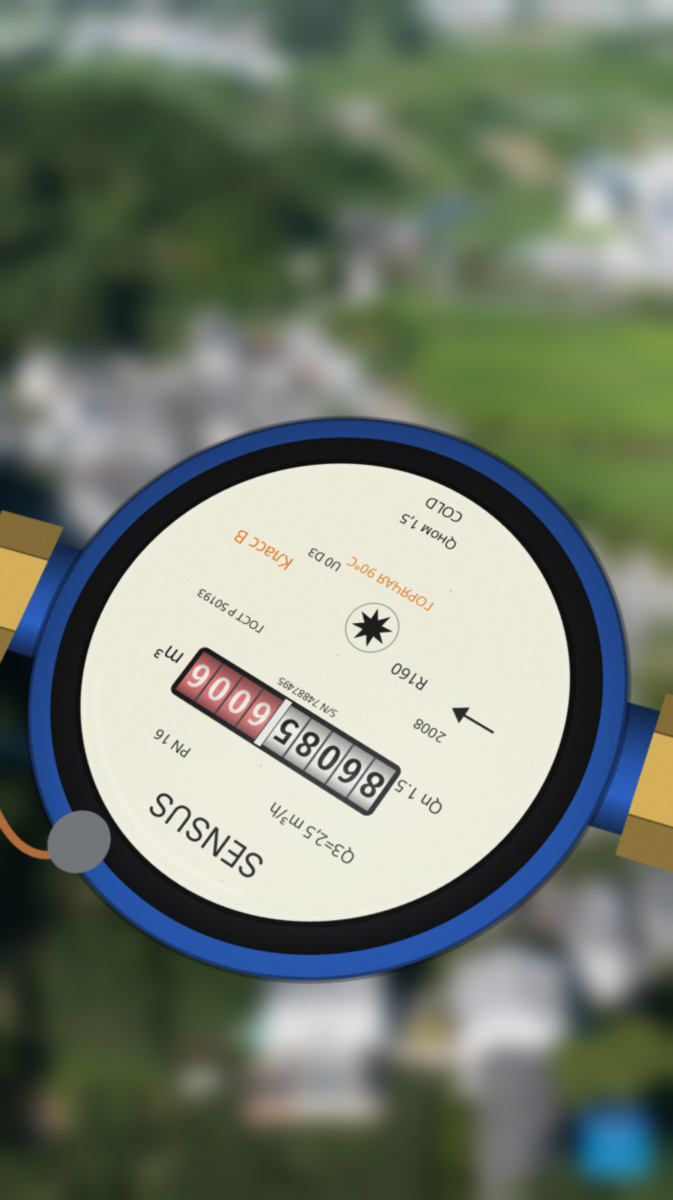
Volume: 86085.6006 m³
